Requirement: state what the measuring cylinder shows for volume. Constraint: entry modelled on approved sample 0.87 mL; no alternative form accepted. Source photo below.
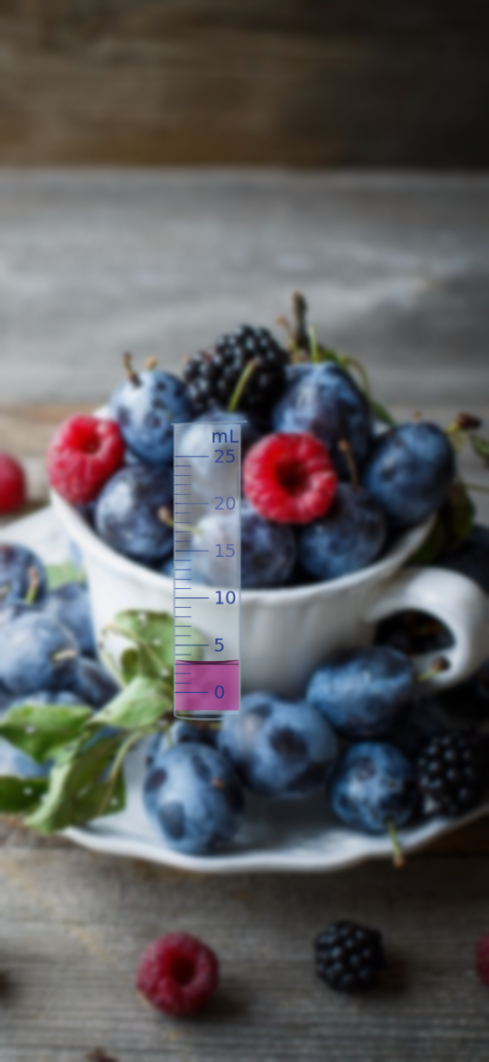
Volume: 3 mL
